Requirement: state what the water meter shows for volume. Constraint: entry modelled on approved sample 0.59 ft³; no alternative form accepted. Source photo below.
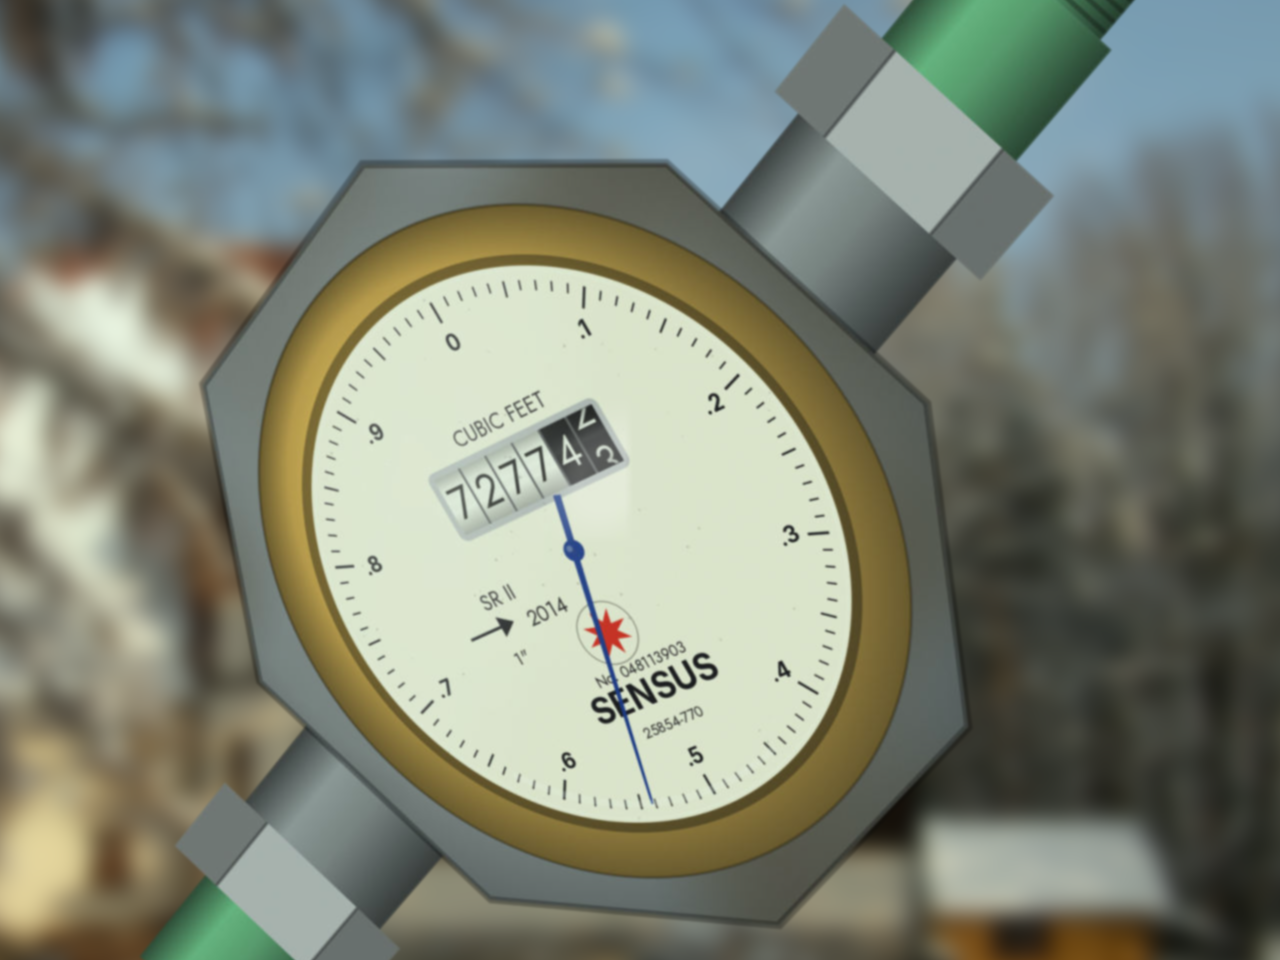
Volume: 727742.54 ft³
